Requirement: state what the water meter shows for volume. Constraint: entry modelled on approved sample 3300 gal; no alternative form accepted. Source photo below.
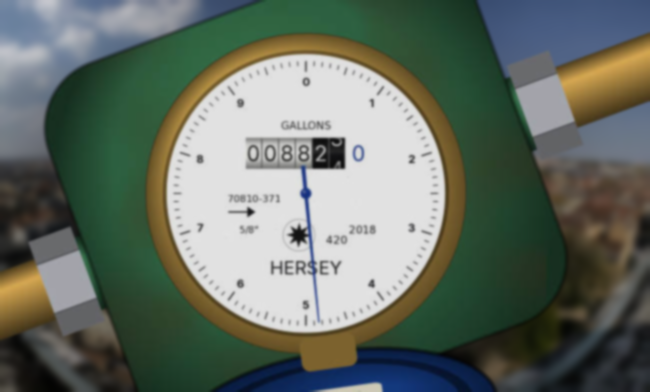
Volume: 88234.8 gal
